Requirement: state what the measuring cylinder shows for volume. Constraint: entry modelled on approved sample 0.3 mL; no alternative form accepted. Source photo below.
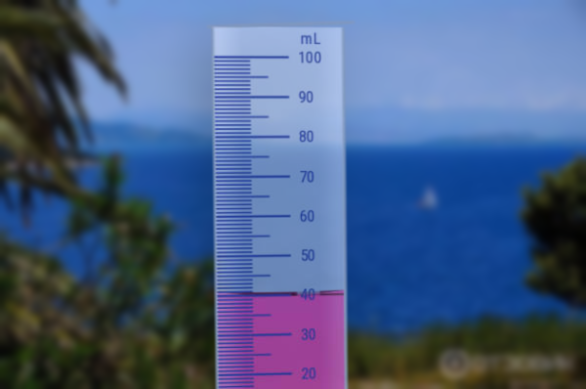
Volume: 40 mL
